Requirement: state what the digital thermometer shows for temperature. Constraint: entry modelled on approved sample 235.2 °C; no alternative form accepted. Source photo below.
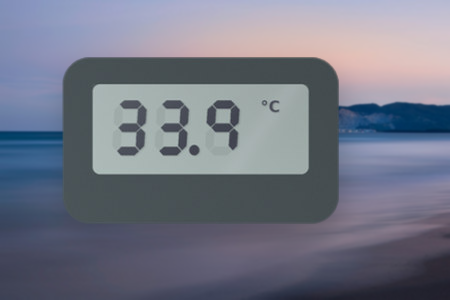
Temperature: 33.9 °C
